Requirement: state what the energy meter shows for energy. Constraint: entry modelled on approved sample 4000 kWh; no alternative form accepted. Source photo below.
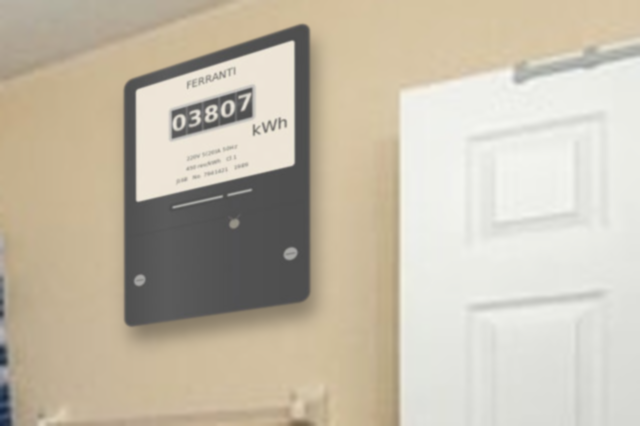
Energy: 3807 kWh
